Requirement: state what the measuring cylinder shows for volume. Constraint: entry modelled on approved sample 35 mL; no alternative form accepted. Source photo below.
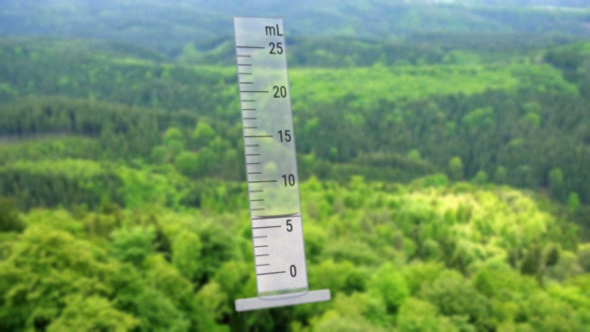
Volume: 6 mL
